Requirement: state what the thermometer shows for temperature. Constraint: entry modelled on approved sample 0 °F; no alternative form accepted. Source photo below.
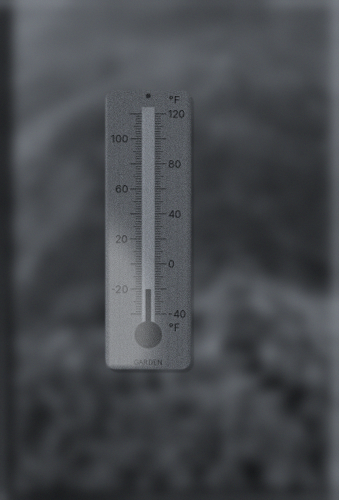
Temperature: -20 °F
